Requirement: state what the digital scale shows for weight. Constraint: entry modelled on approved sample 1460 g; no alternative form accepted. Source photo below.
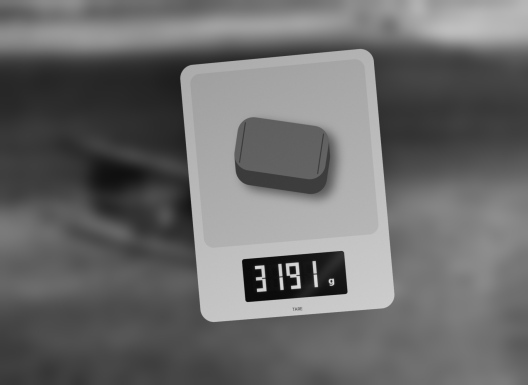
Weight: 3191 g
